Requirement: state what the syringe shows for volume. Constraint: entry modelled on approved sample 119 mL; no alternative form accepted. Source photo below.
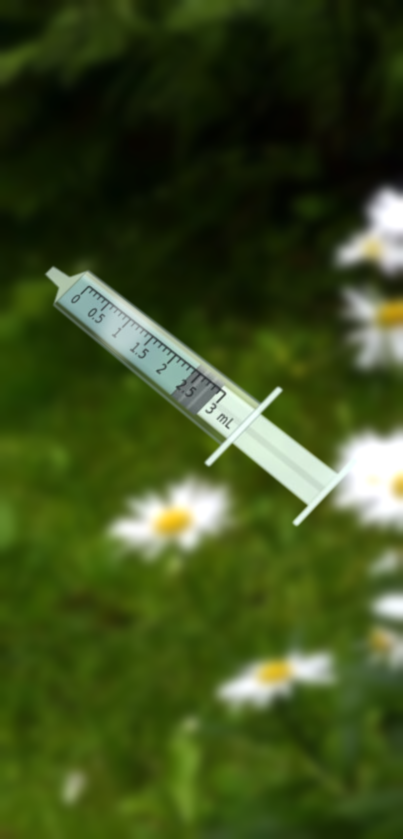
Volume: 2.4 mL
